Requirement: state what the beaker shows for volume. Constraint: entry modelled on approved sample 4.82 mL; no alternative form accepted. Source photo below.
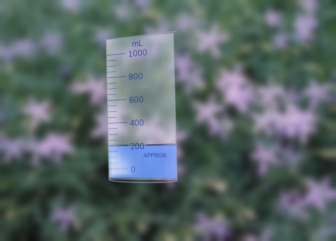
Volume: 200 mL
